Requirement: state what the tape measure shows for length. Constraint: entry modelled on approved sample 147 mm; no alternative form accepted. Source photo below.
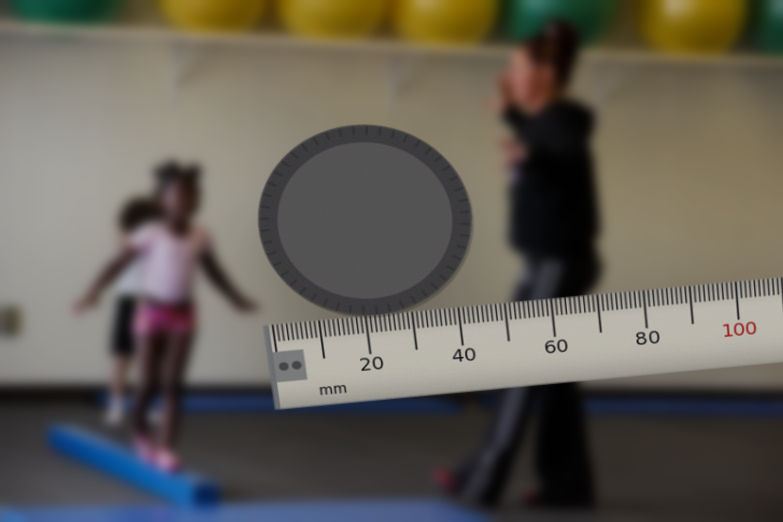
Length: 45 mm
